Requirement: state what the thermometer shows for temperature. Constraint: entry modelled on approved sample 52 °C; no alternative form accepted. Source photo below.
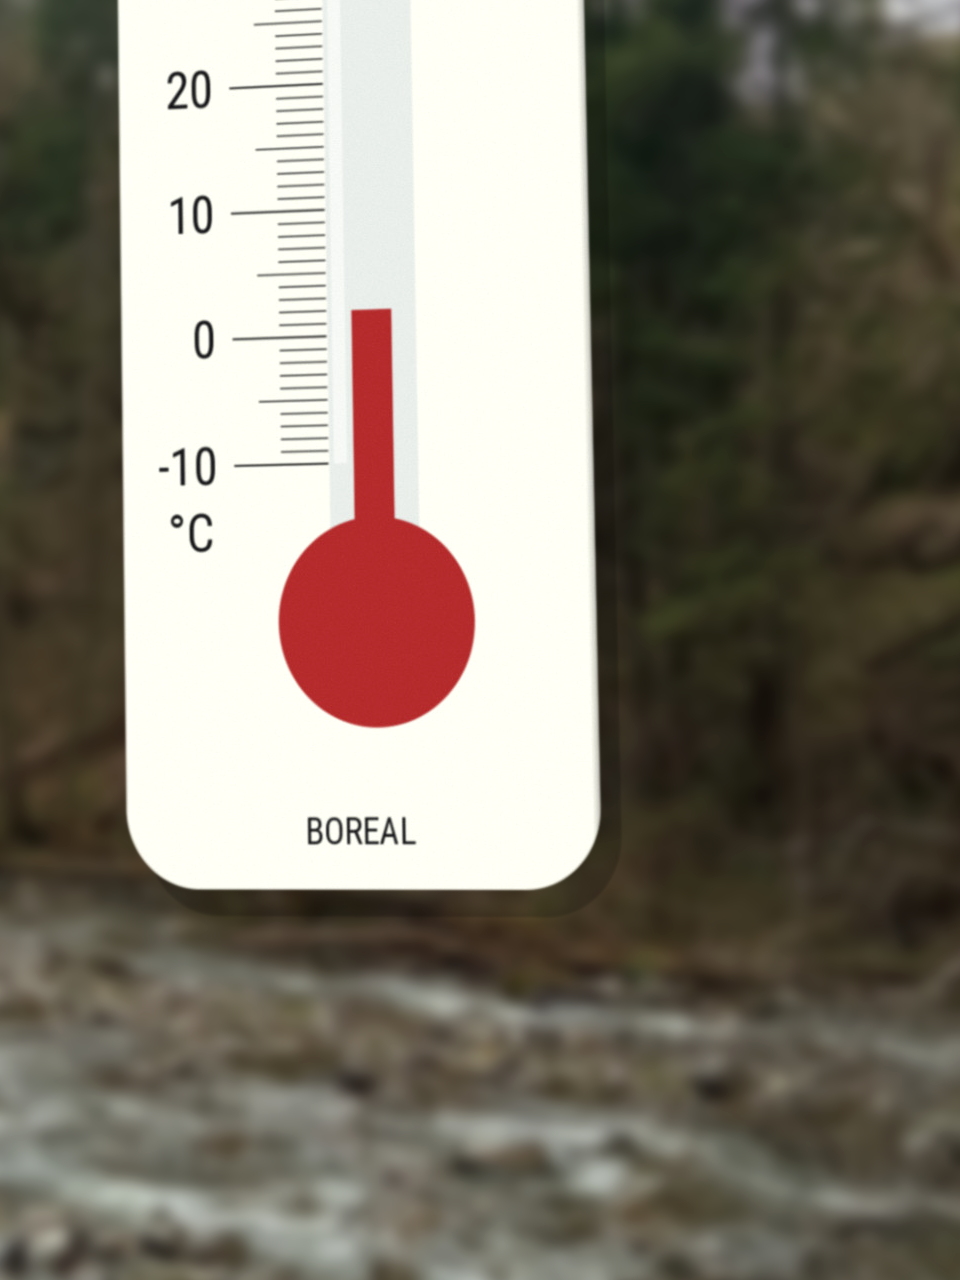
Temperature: 2 °C
